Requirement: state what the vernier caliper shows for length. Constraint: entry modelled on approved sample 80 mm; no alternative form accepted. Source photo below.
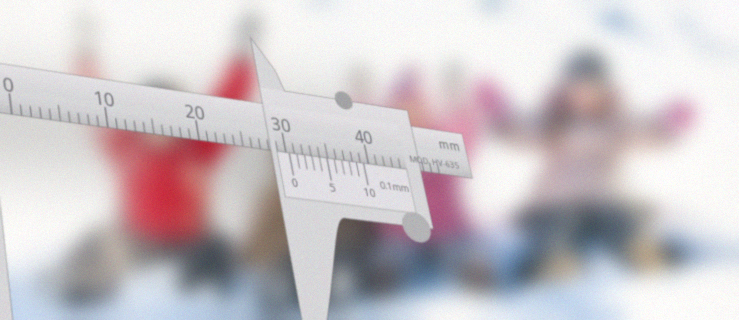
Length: 30.4 mm
